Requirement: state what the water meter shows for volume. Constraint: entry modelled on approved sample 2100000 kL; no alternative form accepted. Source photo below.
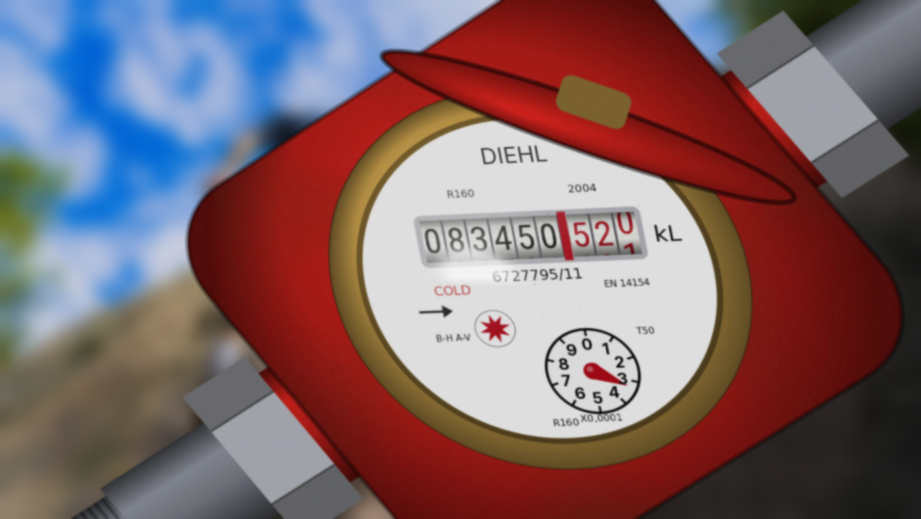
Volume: 83450.5203 kL
